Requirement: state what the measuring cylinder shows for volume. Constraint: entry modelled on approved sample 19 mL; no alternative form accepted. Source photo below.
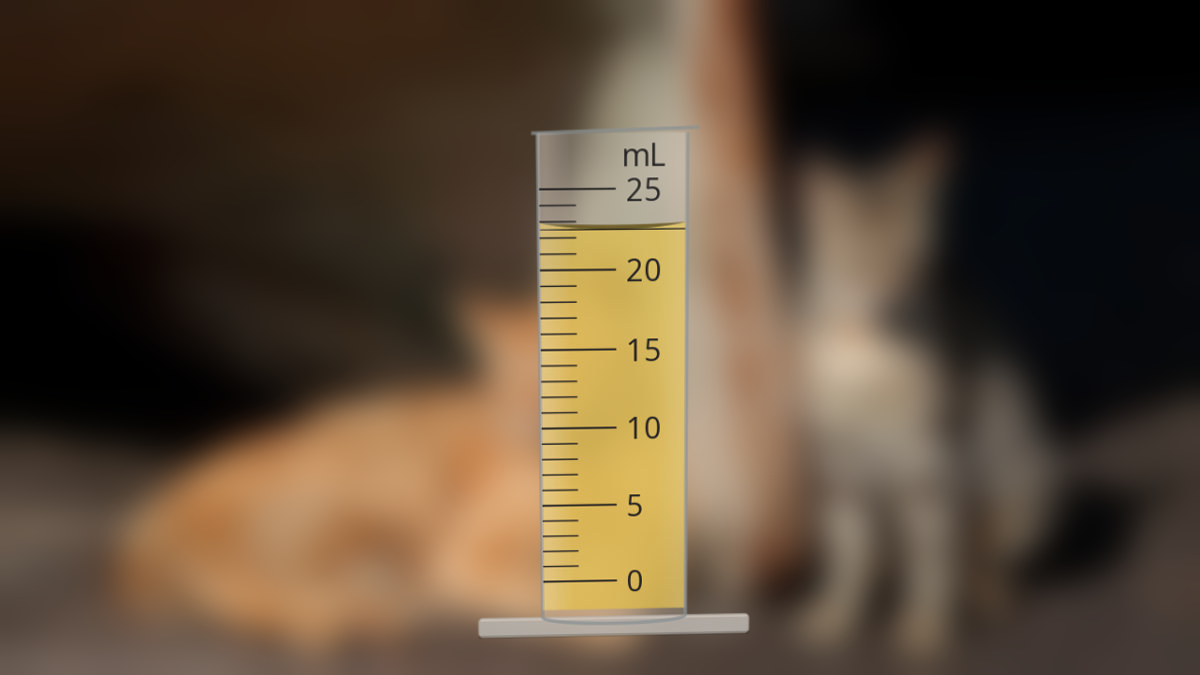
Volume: 22.5 mL
